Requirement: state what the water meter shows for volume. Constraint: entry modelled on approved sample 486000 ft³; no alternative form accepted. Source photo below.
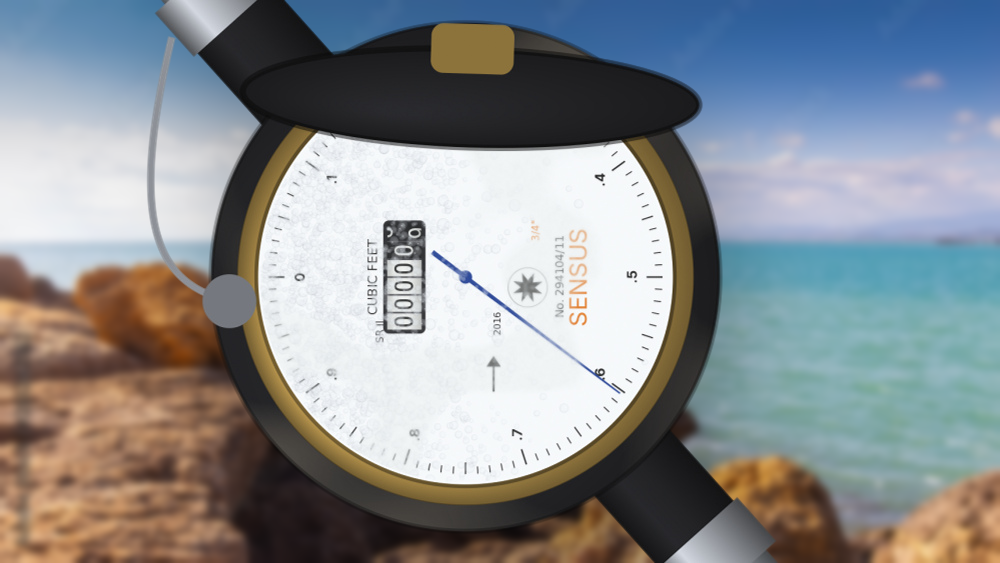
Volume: 8.60 ft³
